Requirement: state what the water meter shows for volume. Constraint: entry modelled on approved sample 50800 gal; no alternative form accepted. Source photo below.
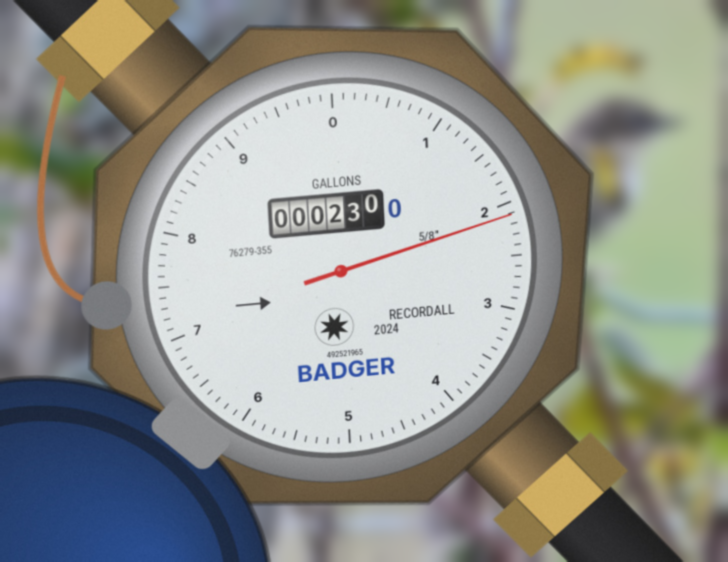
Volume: 2302.1 gal
